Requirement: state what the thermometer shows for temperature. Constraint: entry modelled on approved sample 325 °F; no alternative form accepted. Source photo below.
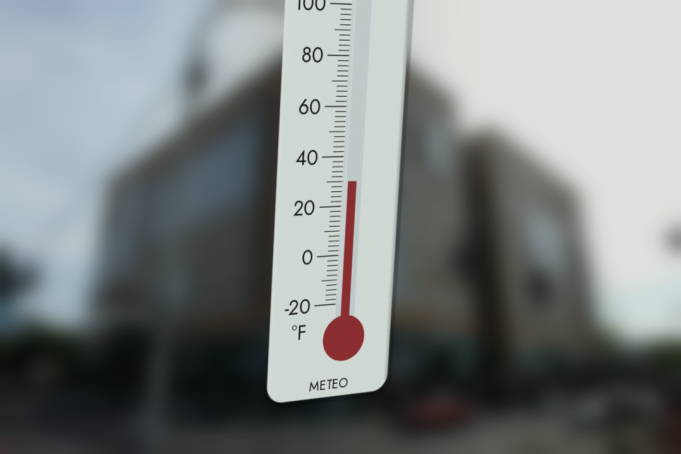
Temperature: 30 °F
